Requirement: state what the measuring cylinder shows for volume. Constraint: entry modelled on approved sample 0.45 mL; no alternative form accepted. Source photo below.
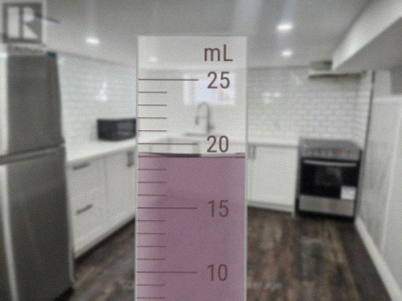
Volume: 19 mL
